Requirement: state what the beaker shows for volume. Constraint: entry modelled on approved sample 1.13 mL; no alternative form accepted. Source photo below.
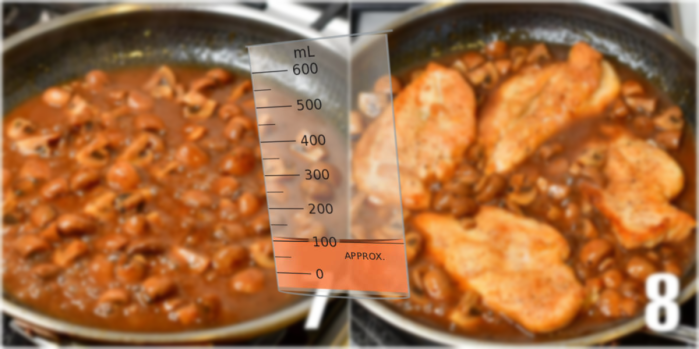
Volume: 100 mL
